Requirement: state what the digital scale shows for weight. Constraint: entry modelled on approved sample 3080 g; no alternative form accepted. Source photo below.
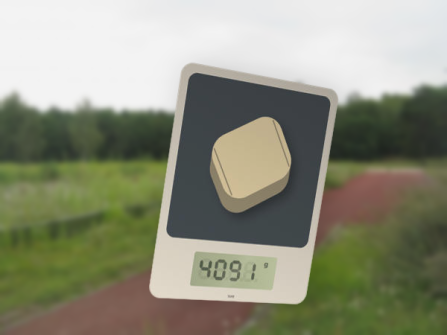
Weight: 4091 g
